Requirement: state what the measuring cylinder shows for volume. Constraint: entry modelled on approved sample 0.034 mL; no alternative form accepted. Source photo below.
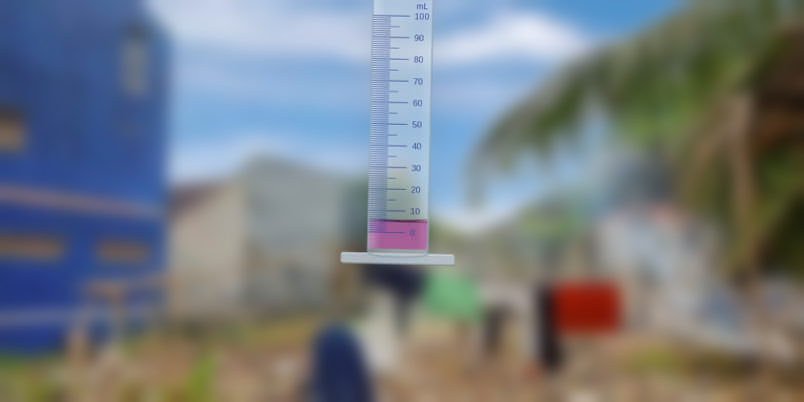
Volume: 5 mL
